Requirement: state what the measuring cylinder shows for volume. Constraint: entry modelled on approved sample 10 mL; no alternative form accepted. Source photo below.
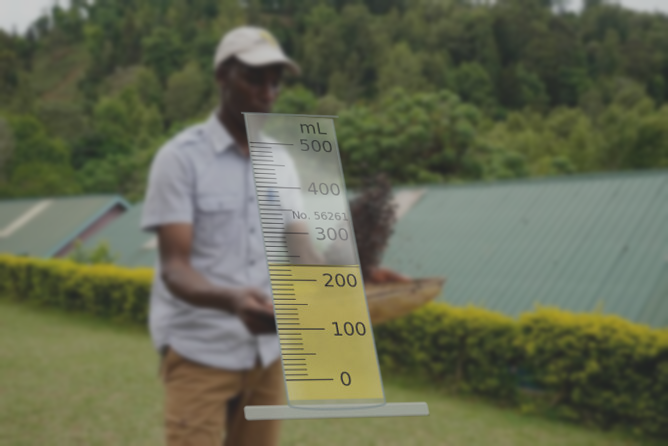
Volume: 230 mL
